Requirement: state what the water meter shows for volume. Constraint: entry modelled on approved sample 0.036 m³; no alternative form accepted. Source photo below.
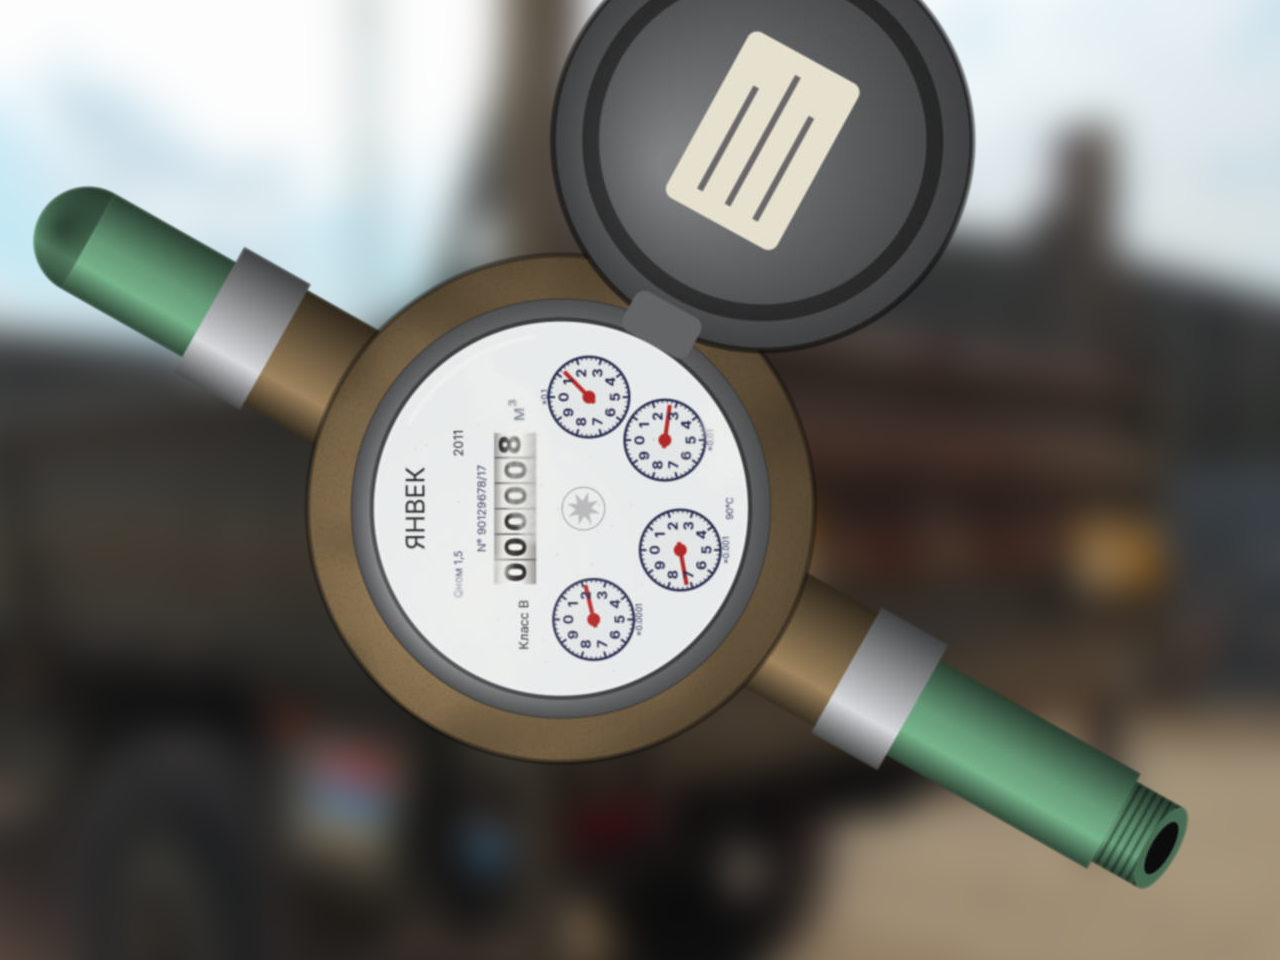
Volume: 8.1272 m³
